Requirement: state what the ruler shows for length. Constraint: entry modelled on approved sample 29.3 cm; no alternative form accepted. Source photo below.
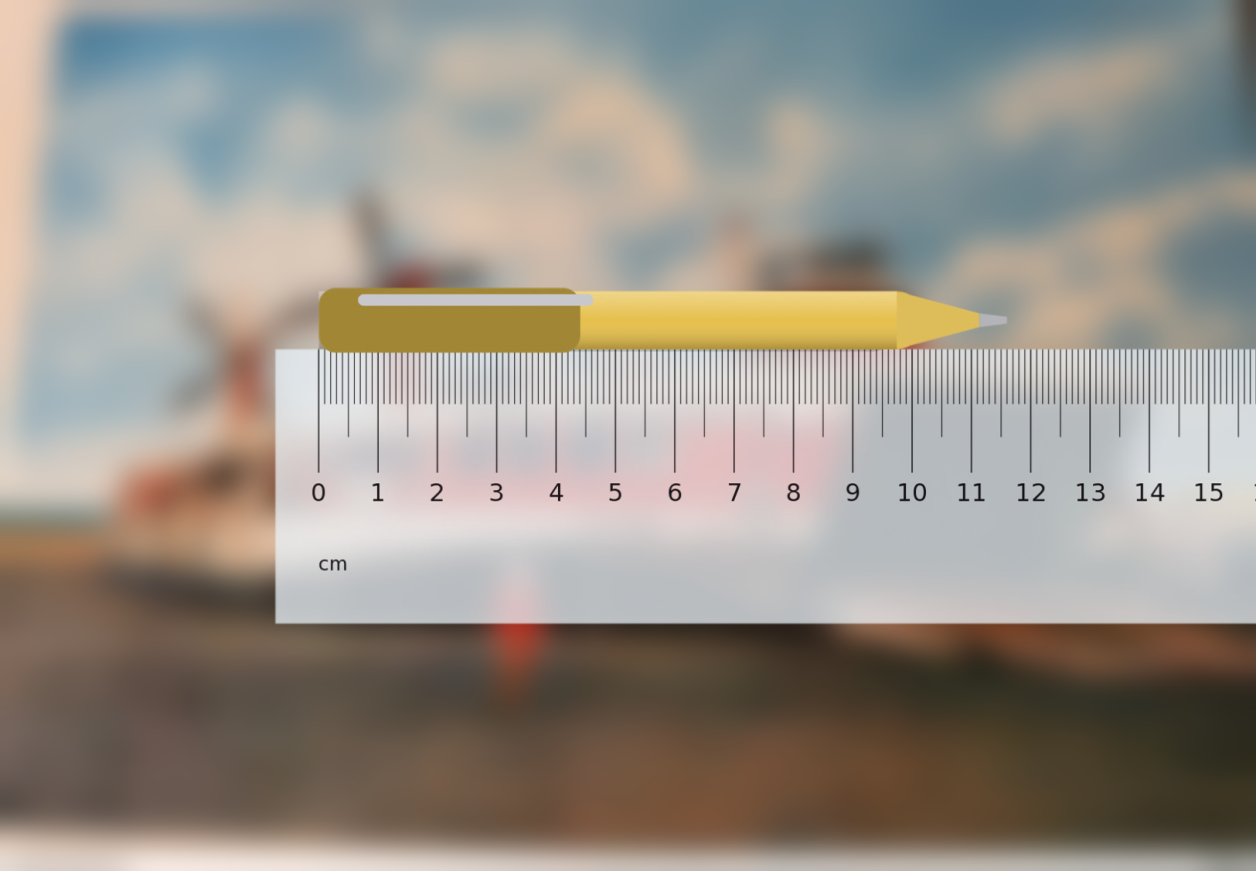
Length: 11.6 cm
